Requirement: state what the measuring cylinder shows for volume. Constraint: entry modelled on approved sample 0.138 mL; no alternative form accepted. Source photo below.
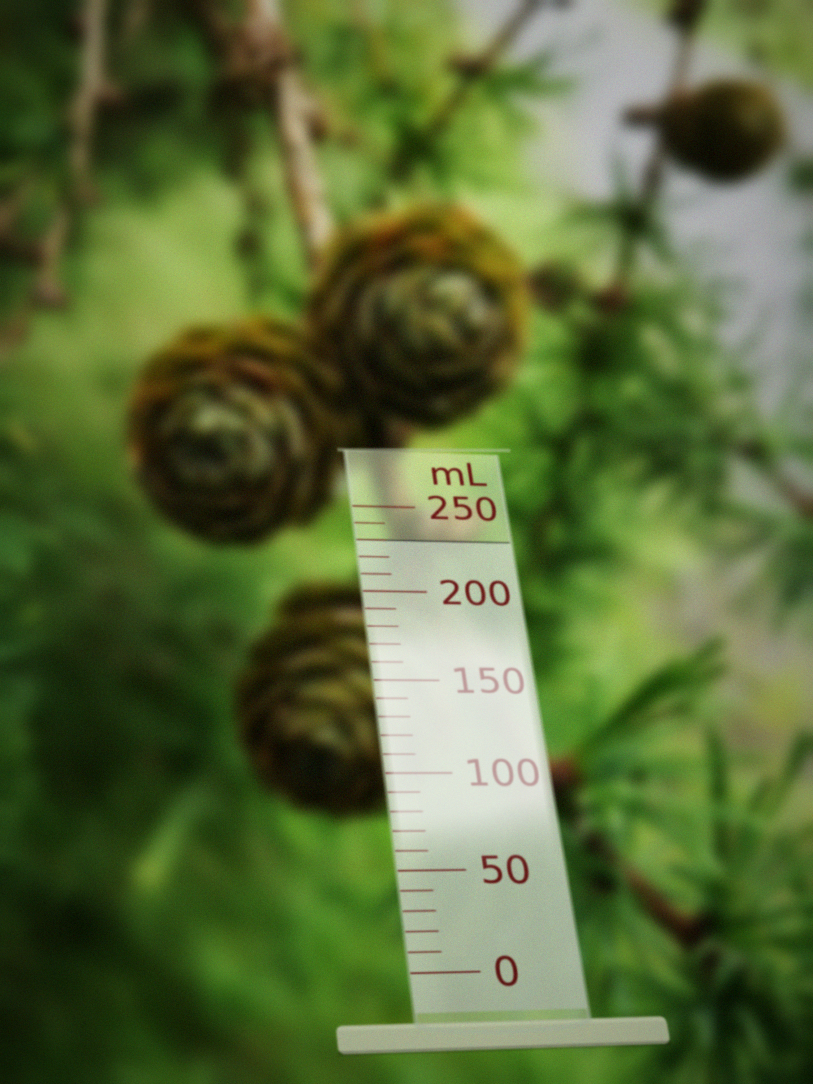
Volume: 230 mL
